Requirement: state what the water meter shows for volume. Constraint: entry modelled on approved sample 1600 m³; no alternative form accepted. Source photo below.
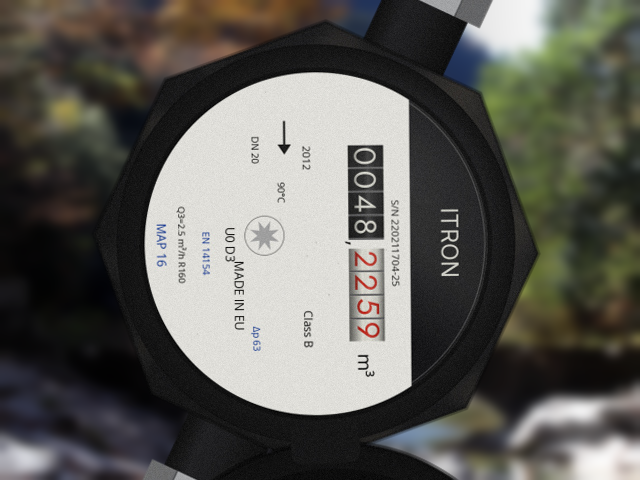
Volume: 48.2259 m³
